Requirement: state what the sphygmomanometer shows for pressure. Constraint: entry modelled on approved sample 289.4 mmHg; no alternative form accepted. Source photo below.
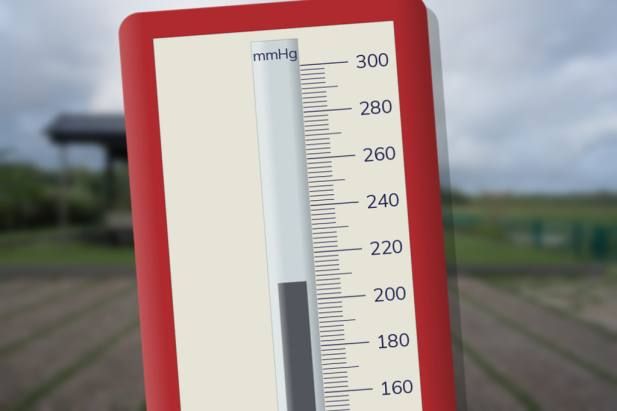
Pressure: 208 mmHg
